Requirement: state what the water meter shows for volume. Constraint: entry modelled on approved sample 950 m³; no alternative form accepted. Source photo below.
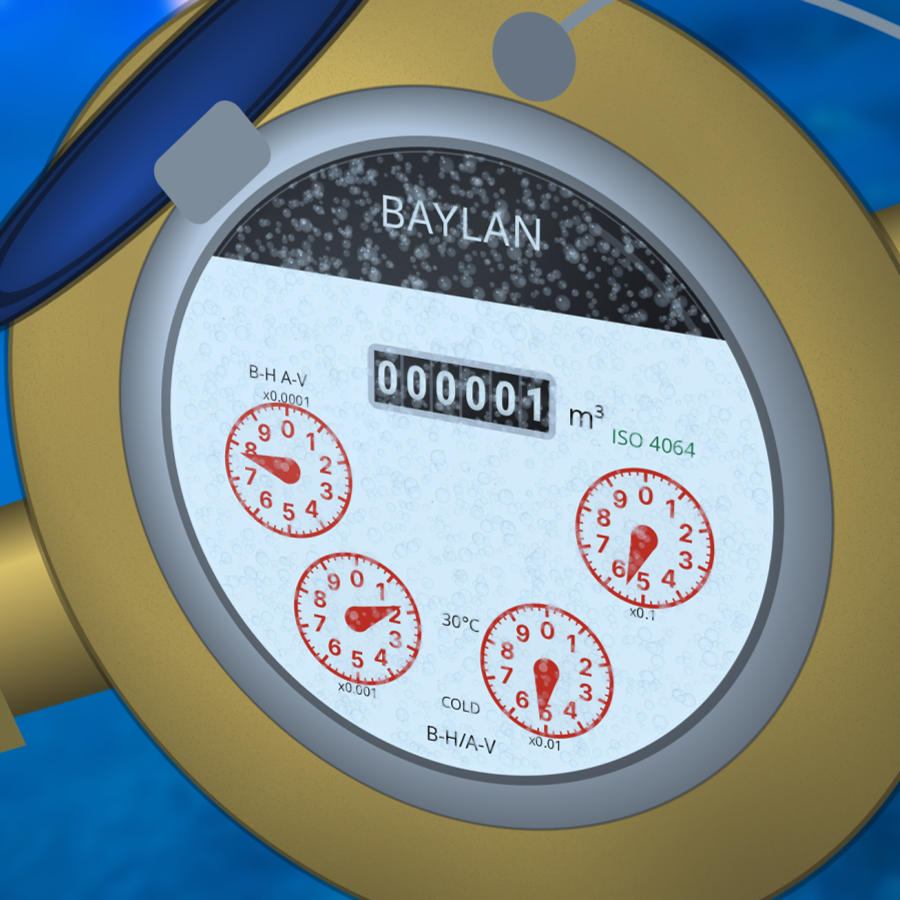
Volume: 1.5517 m³
